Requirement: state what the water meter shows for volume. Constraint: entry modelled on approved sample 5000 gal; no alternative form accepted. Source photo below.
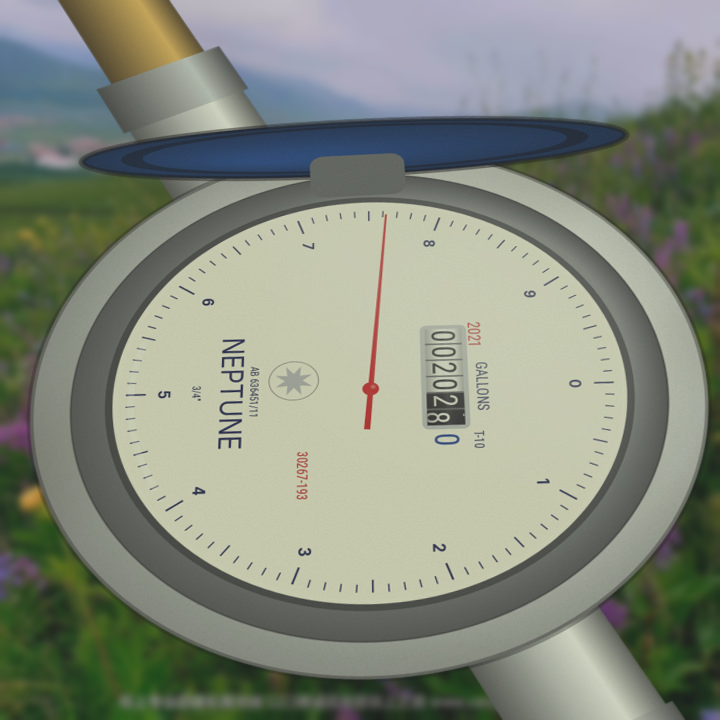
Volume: 20277.6 gal
